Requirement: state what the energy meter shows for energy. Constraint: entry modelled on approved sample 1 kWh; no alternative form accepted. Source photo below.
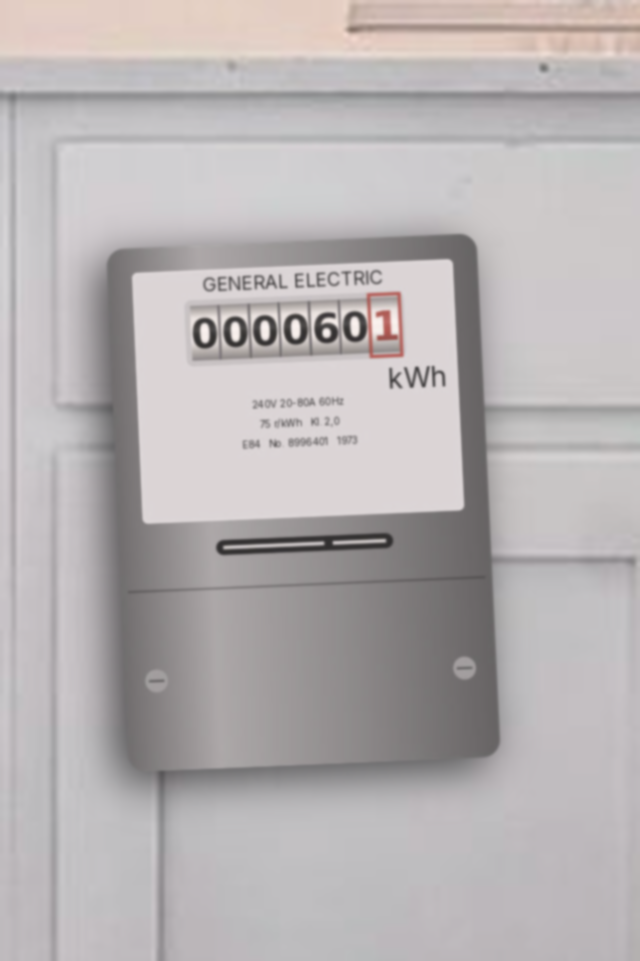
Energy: 60.1 kWh
